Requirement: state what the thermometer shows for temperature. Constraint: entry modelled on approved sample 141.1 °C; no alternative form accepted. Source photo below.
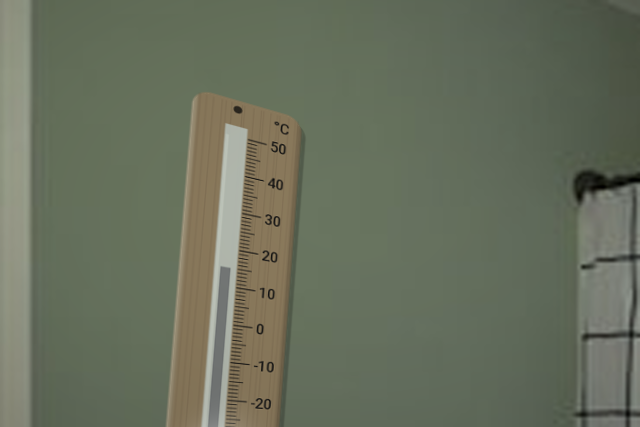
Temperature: 15 °C
